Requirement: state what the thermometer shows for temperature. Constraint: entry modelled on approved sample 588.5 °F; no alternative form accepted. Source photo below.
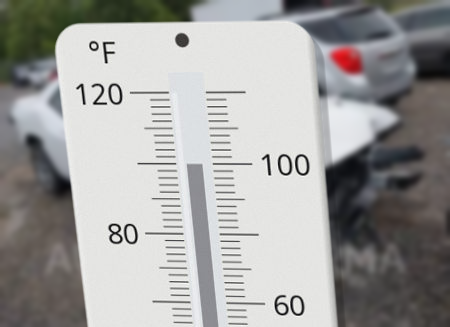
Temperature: 100 °F
